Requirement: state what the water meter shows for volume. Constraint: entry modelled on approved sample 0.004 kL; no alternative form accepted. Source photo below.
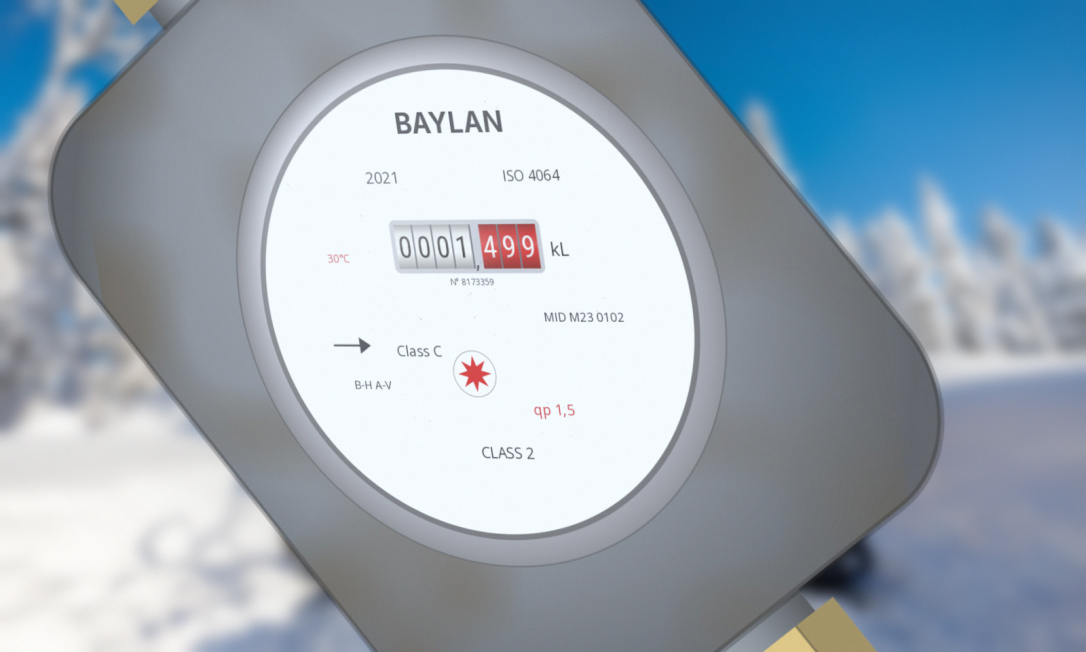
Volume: 1.499 kL
